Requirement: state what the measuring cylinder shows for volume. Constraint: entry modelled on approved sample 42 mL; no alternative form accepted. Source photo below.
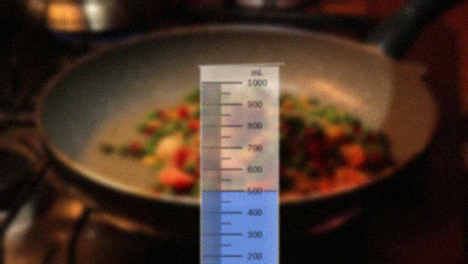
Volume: 500 mL
